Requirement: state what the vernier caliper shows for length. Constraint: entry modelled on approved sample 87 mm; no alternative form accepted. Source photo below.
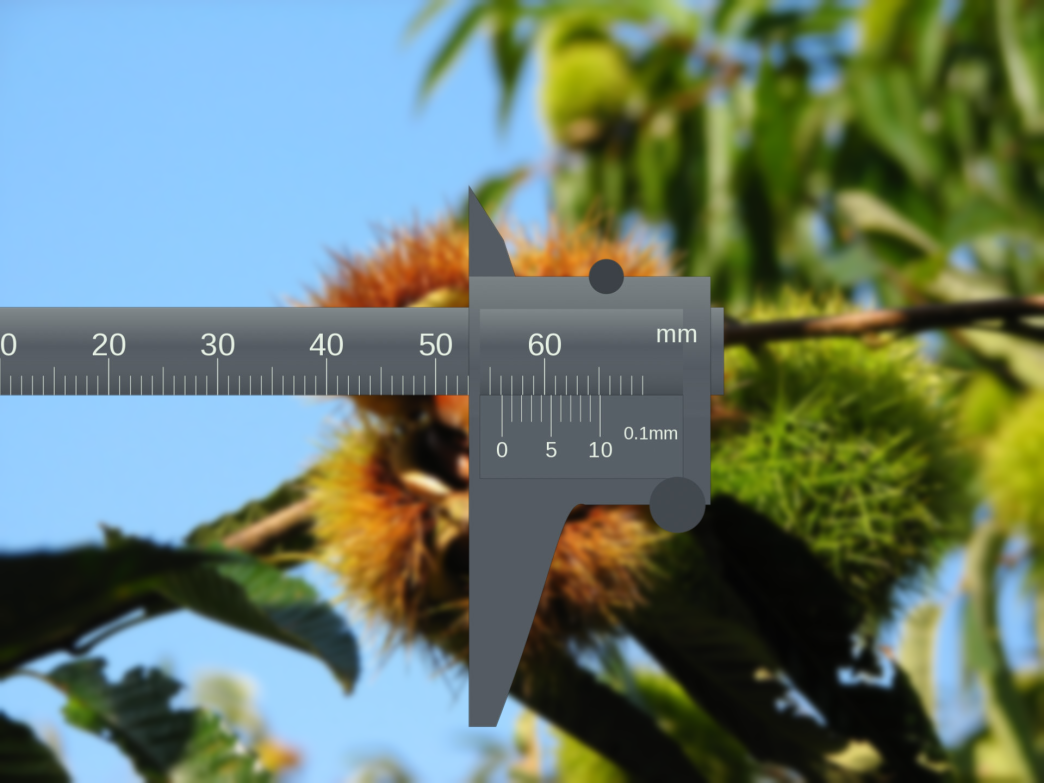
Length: 56.1 mm
